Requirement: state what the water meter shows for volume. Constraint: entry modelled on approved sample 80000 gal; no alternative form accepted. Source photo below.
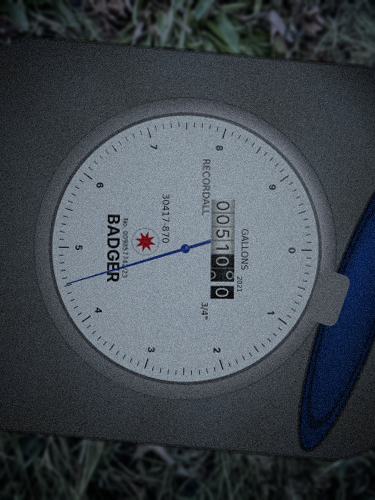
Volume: 51084.5 gal
